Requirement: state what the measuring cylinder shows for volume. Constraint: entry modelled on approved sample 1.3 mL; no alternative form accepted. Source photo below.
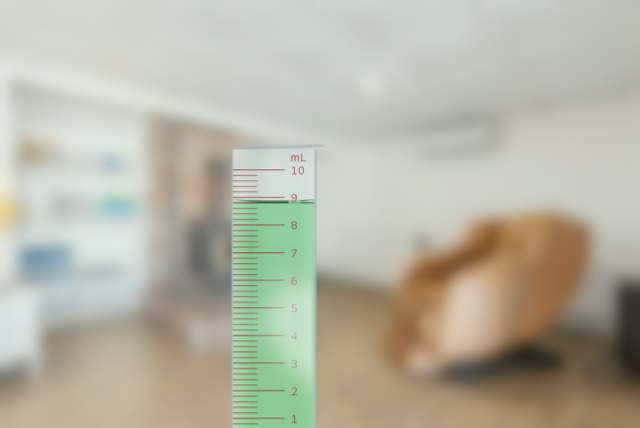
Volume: 8.8 mL
